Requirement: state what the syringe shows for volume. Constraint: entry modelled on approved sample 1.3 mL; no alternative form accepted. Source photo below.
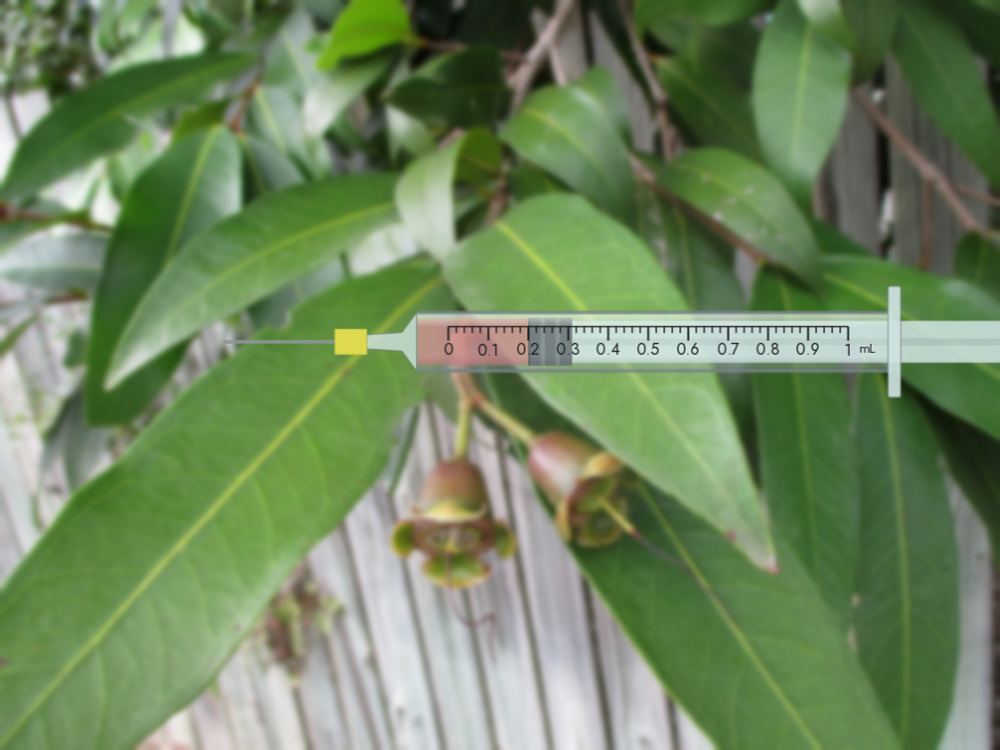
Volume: 0.2 mL
